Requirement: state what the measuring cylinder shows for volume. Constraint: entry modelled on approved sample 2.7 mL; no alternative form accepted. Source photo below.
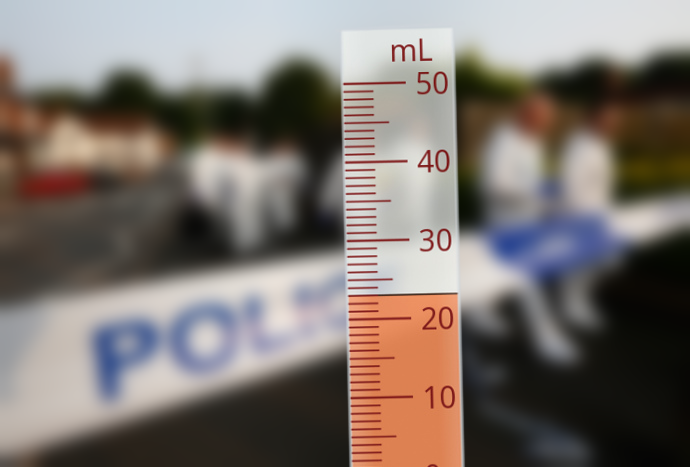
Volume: 23 mL
